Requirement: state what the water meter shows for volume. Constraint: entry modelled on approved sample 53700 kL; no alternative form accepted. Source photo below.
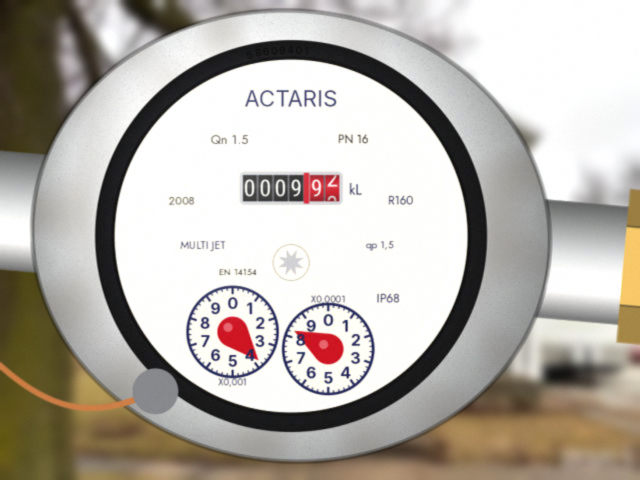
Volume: 9.9238 kL
